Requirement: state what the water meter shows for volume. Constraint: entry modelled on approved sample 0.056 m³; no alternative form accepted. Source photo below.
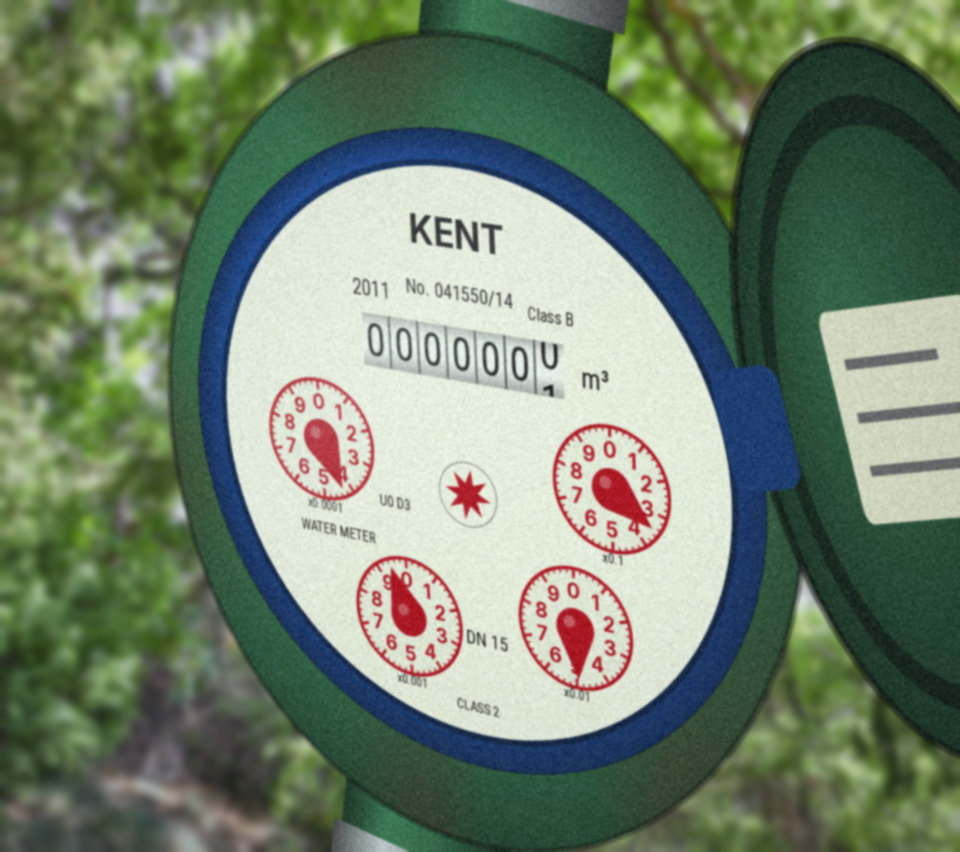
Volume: 0.3494 m³
